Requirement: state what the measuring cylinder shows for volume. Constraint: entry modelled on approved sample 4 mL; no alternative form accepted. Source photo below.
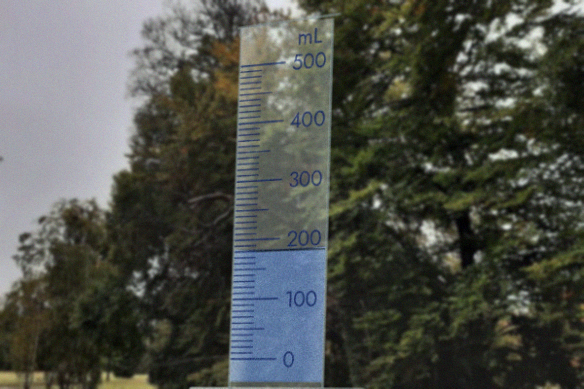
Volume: 180 mL
